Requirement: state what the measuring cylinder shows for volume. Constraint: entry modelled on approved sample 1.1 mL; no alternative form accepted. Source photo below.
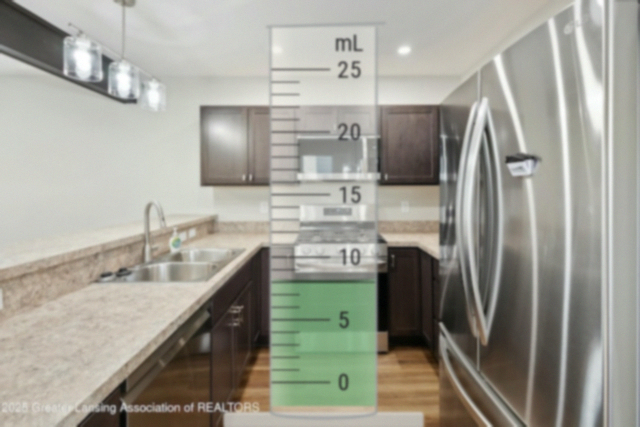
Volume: 8 mL
